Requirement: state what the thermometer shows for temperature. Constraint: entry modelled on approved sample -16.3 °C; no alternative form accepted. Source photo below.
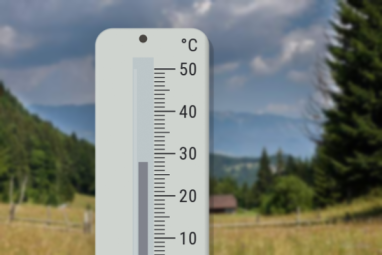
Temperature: 28 °C
